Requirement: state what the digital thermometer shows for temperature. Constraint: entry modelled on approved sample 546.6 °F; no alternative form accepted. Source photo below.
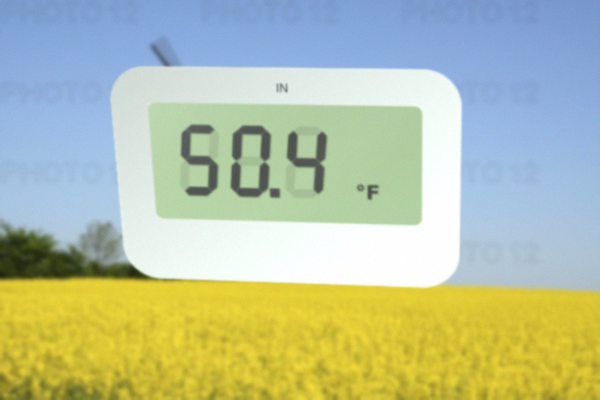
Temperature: 50.4 °F
